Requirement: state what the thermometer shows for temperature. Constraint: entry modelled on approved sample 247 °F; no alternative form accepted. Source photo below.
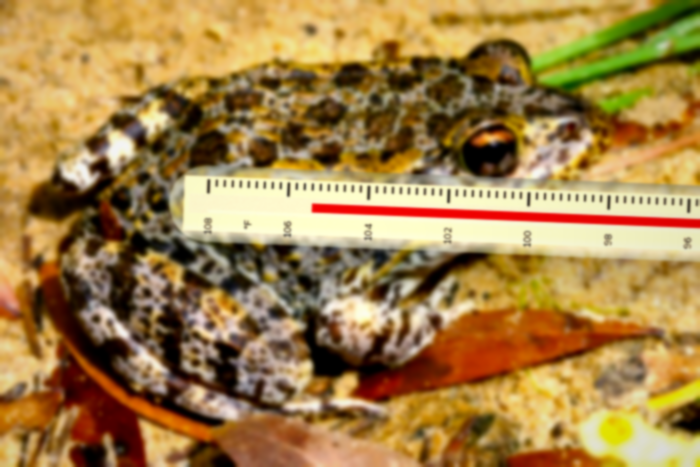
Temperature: 105.4 °F
